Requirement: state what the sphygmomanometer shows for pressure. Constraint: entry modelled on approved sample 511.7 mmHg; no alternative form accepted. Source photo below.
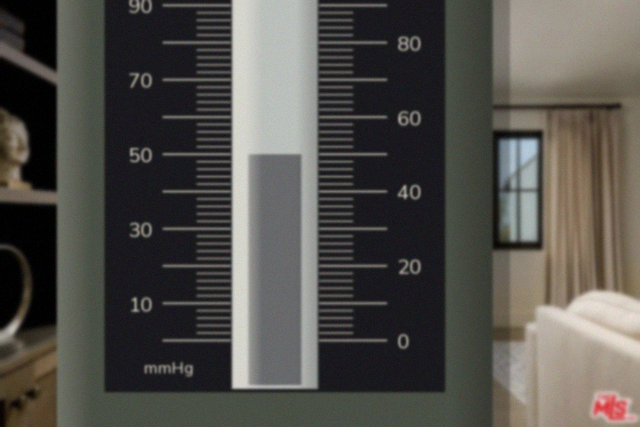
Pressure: 50 mmHg
